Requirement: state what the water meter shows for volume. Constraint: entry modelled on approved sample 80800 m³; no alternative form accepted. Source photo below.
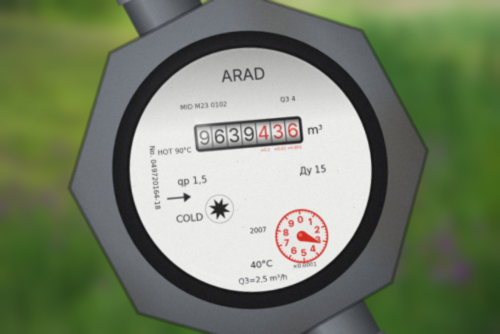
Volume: 9639.4363 m³
